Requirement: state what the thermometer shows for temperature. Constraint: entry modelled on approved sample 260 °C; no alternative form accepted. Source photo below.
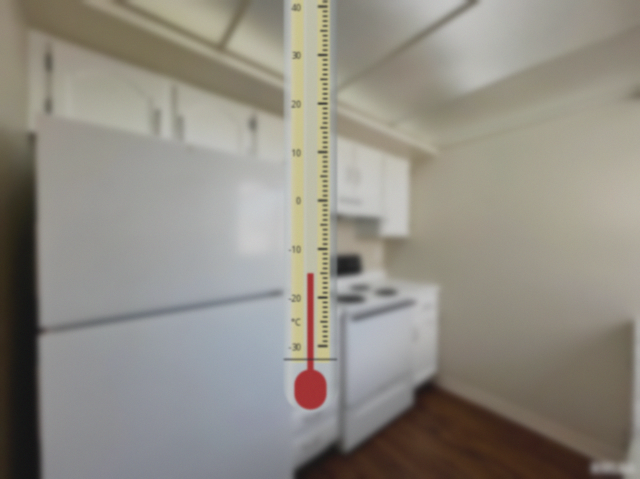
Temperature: -15 °C
